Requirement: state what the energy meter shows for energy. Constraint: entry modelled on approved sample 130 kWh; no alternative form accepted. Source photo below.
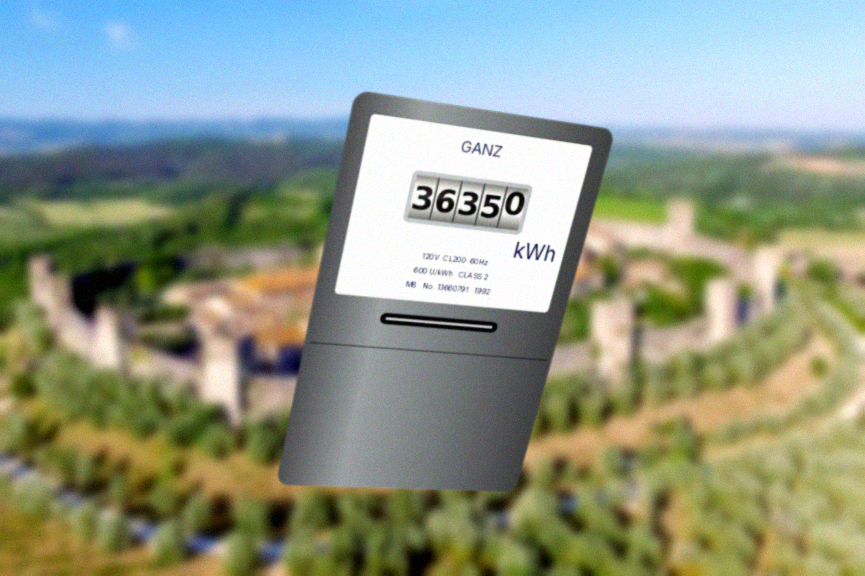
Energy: 36350 kWh
